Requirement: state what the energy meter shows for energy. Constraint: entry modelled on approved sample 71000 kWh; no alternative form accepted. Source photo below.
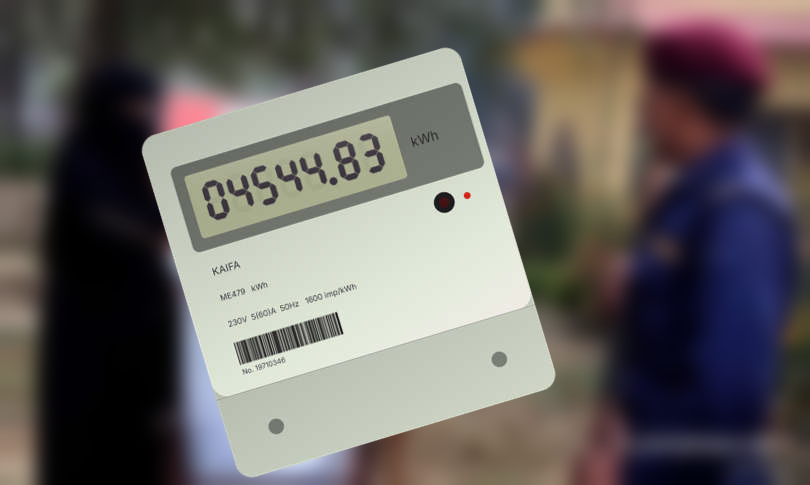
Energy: 4544.83 kWh
